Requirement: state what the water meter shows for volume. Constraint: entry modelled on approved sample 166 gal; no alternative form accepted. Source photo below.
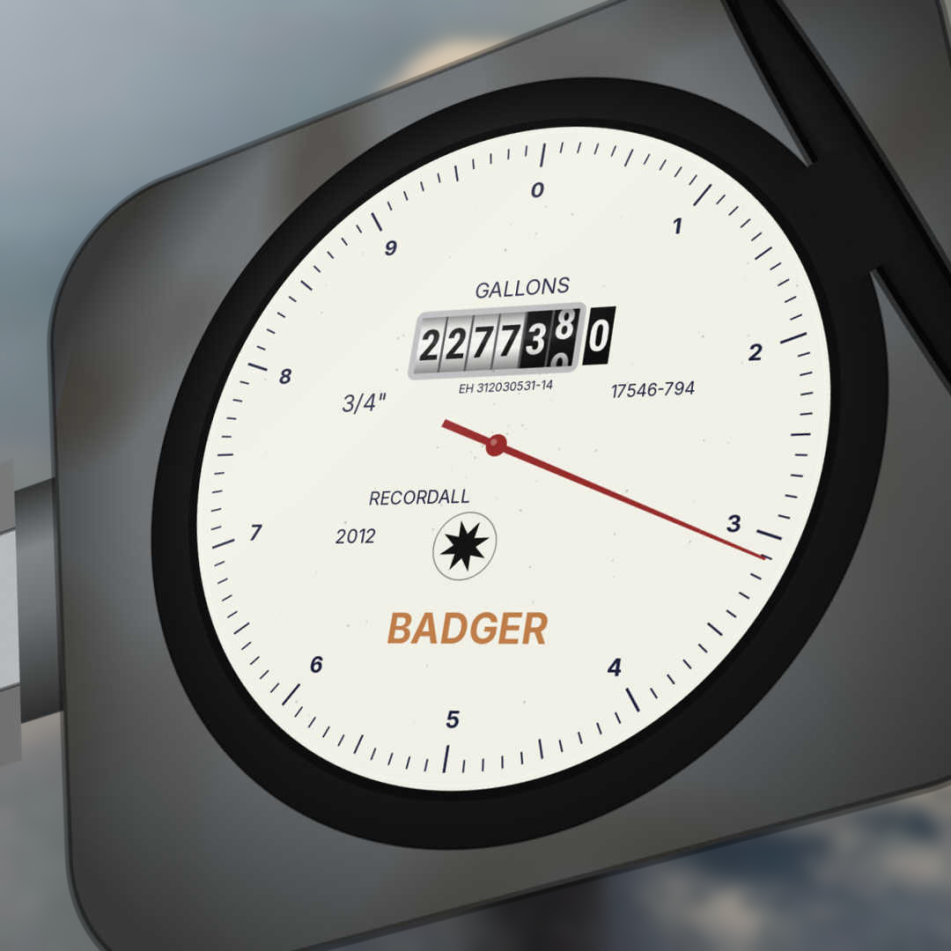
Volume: 2277383.1 gal
